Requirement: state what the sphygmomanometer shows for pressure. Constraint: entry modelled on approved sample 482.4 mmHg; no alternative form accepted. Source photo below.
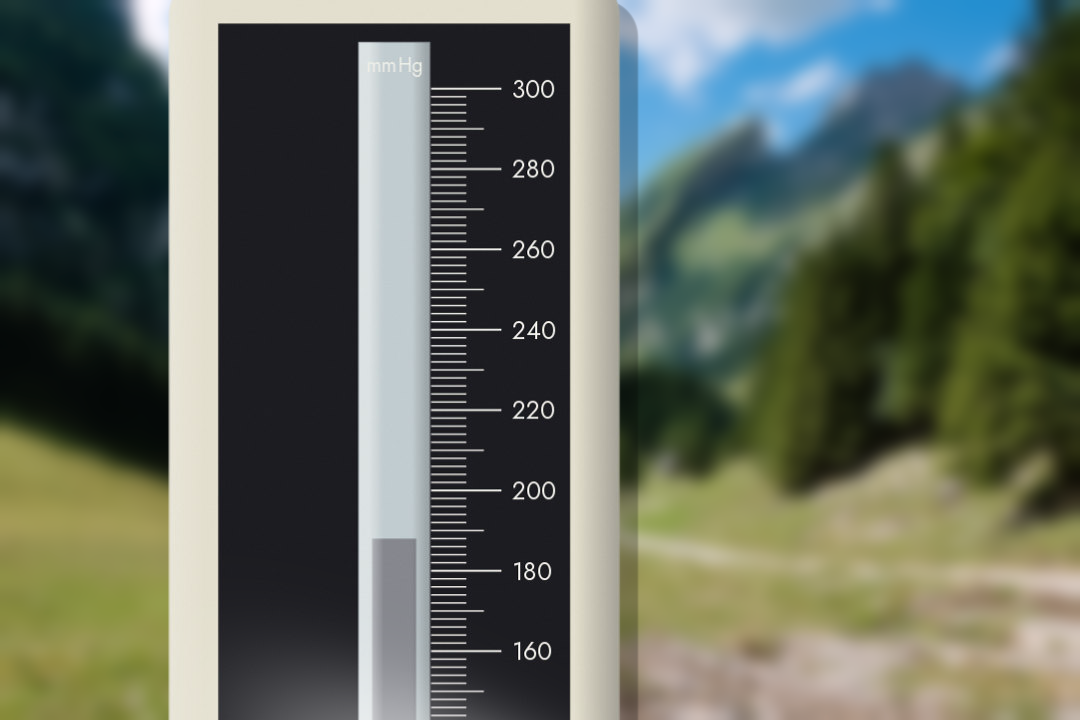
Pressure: 188 mmHg
